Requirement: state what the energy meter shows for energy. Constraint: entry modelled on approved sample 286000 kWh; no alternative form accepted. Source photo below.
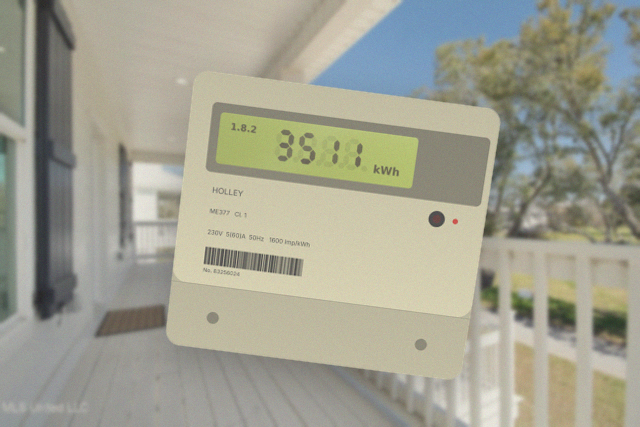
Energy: 3511 kWh
